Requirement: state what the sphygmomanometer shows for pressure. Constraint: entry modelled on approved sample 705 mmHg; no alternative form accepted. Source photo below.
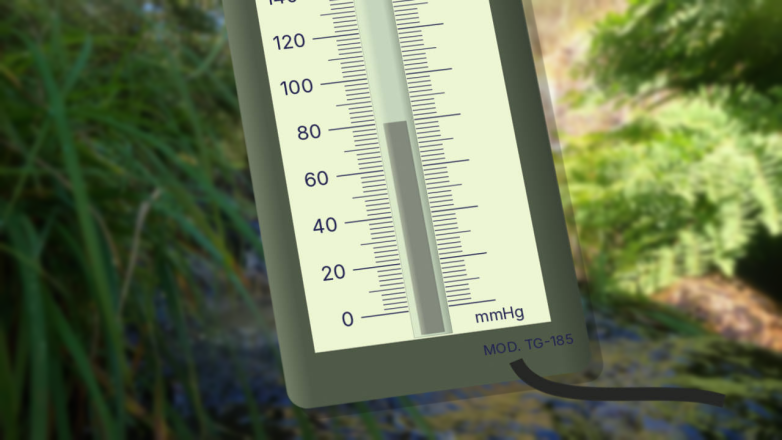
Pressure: 80 mmHg
